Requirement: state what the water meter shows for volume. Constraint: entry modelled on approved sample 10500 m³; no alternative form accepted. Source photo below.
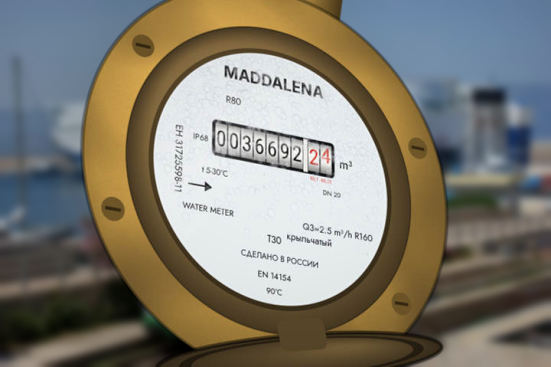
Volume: 36692.24 m³
